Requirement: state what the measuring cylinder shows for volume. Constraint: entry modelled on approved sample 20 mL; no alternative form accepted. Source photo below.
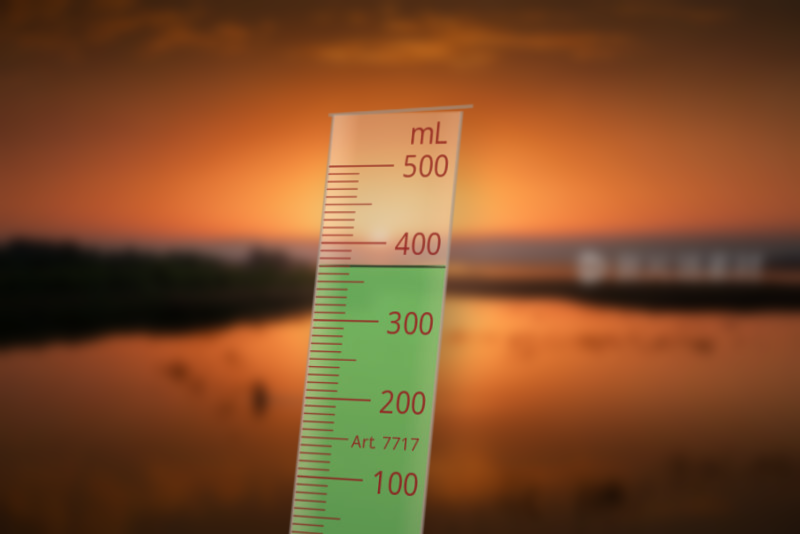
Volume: 370 mL
